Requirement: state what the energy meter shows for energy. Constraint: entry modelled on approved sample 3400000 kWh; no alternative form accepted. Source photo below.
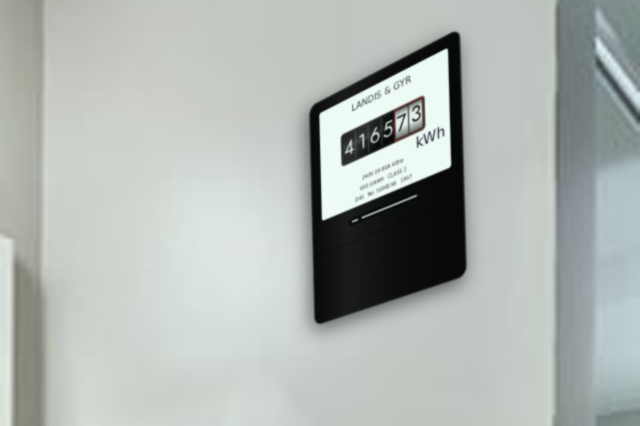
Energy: 4165.73 kWh
